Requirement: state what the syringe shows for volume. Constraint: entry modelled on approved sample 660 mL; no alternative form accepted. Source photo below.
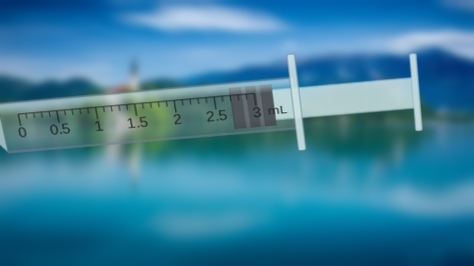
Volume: 2.7 mL
